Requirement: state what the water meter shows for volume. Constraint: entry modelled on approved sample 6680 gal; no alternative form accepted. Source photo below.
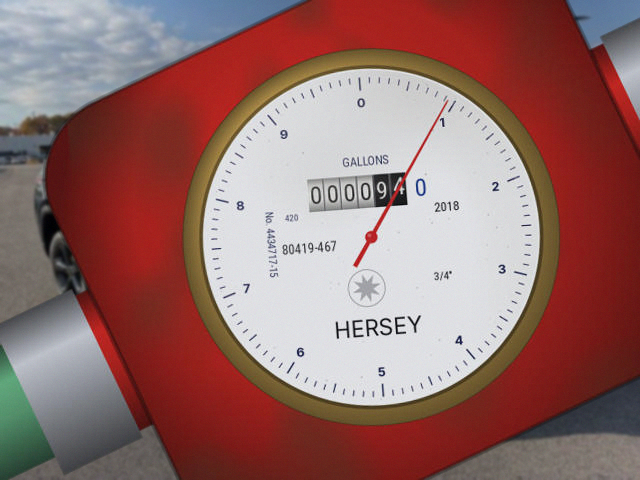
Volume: 940.9 gal
